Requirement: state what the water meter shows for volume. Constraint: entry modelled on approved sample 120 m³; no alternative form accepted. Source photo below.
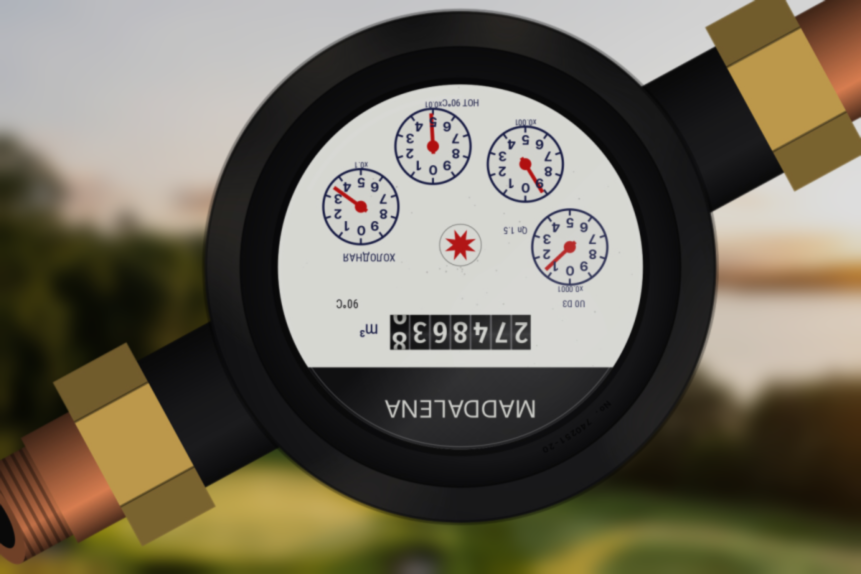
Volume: 2748638.3491 m³
